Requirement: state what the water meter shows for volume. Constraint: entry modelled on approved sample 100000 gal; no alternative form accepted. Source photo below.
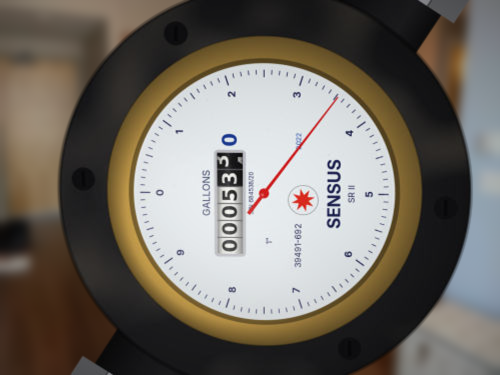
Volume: 5333.5 gal
